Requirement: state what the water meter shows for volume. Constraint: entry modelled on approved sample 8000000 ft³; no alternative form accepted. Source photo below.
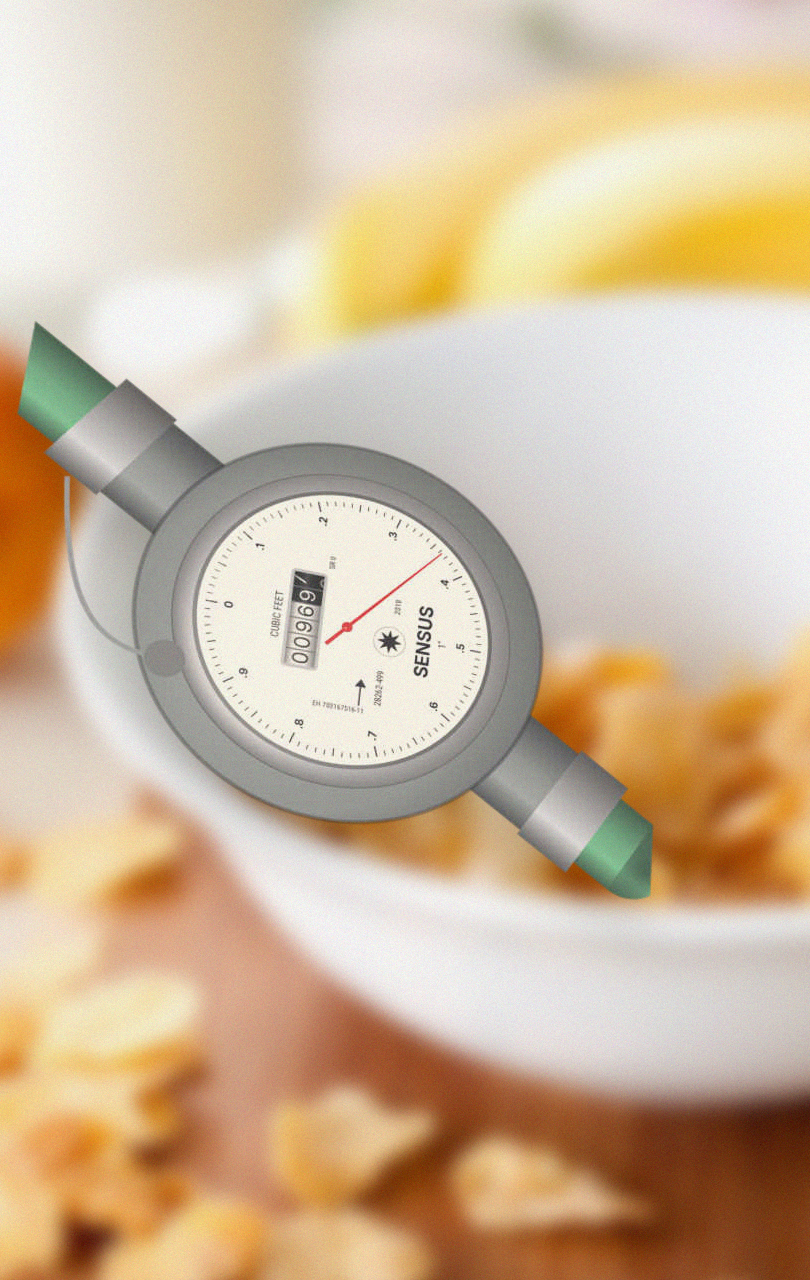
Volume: 9697.36 ft³
